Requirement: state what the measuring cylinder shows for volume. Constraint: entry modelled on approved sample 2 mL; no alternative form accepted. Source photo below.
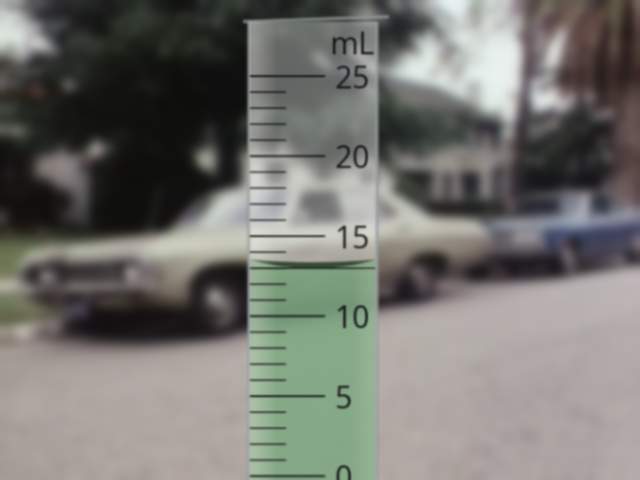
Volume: 13 mL
